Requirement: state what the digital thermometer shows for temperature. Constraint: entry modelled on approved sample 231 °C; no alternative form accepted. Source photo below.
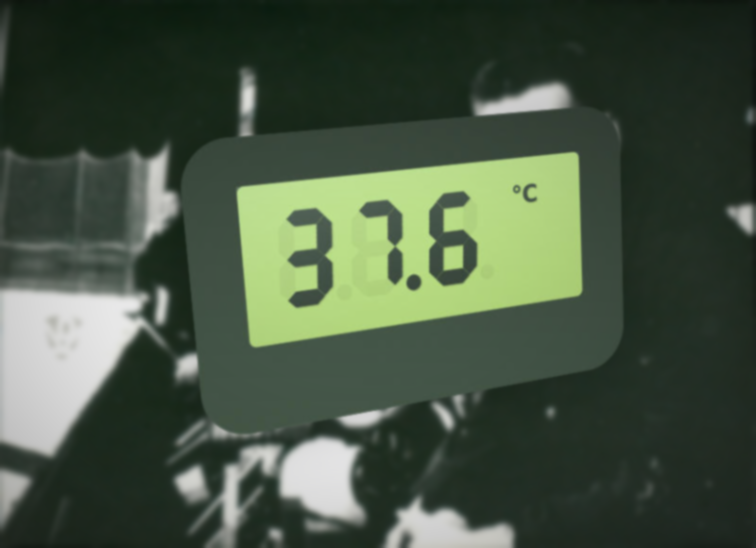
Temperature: 37.6 °C
